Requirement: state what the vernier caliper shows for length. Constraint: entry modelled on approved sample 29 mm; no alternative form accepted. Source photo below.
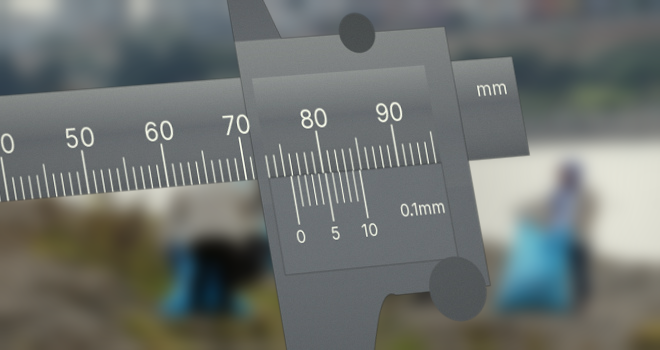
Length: 75.8 mm
